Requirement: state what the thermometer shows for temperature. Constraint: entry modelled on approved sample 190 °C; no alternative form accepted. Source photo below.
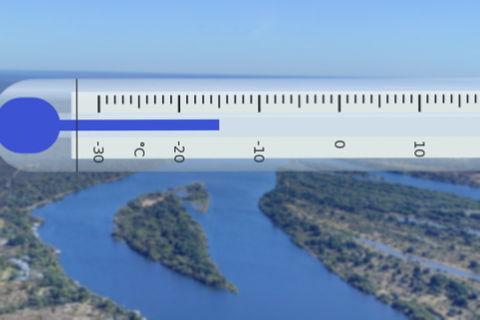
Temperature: -15 °C
